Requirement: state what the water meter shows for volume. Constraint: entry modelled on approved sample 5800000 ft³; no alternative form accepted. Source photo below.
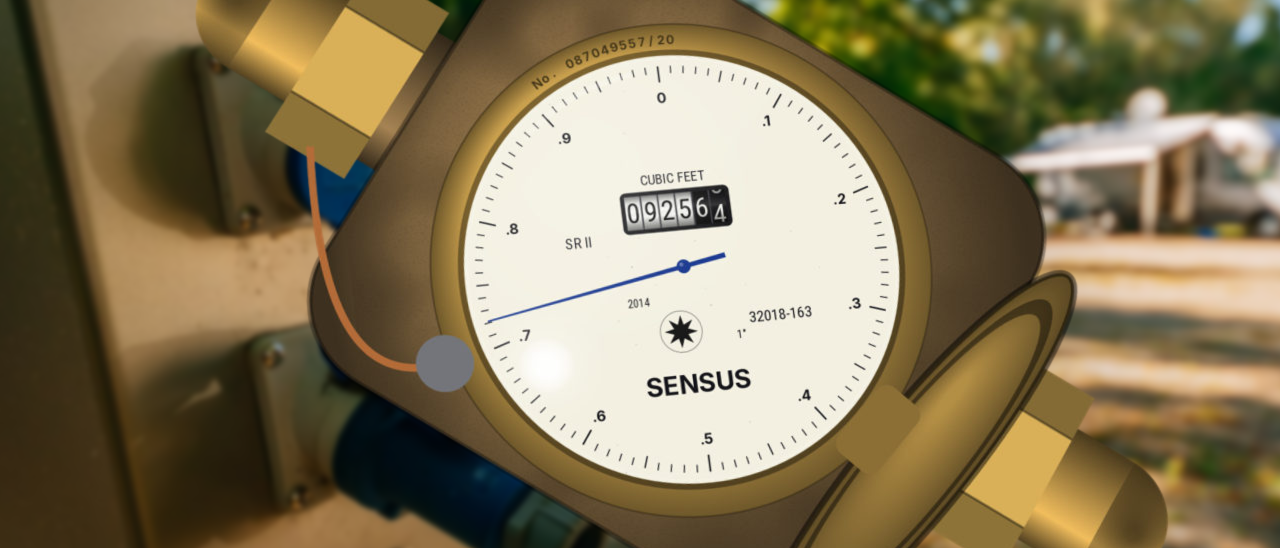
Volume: 92563.72 ft³
